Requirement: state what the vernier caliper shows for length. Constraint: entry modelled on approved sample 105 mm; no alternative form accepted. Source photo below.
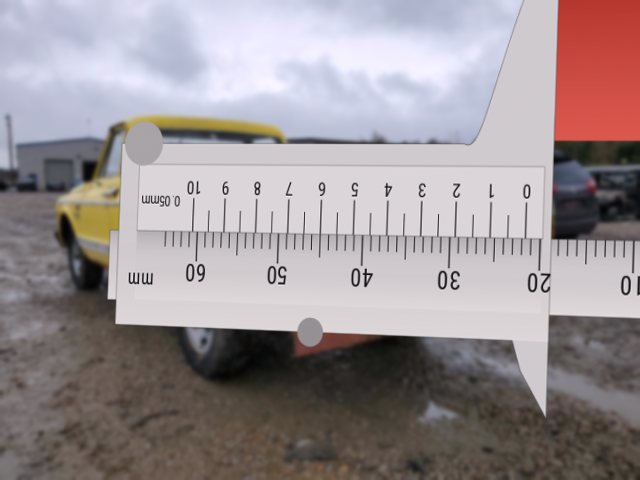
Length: 21.6 mm
